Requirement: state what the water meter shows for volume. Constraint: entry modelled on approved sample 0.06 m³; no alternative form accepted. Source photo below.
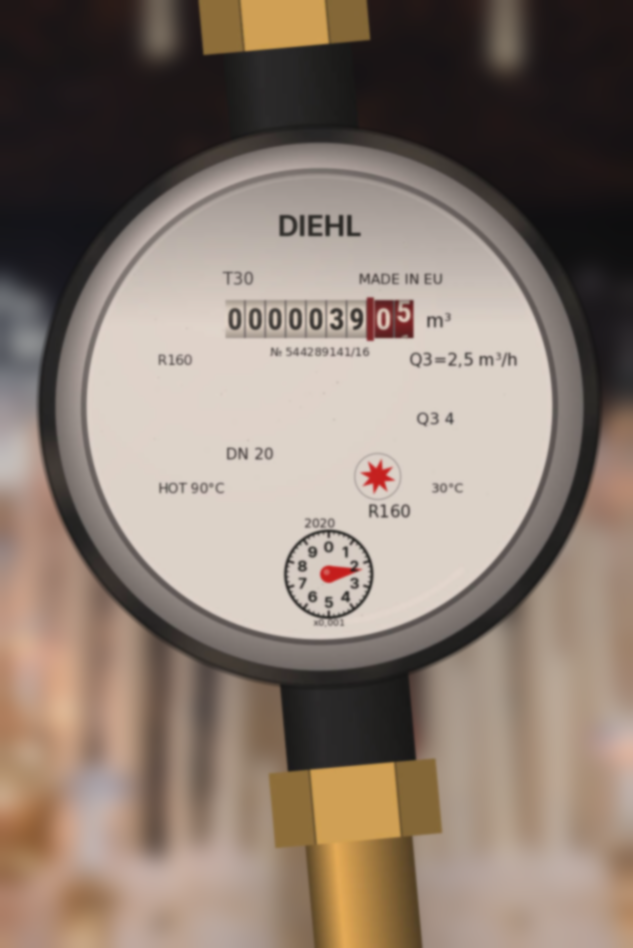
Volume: 39.052 m³
